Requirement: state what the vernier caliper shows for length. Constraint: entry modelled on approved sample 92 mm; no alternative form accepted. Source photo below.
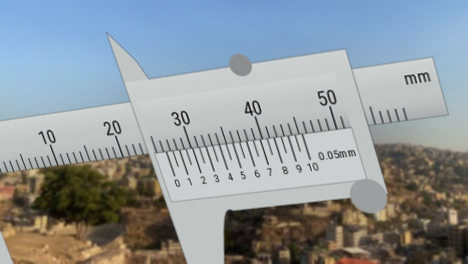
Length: 26.4 mm
